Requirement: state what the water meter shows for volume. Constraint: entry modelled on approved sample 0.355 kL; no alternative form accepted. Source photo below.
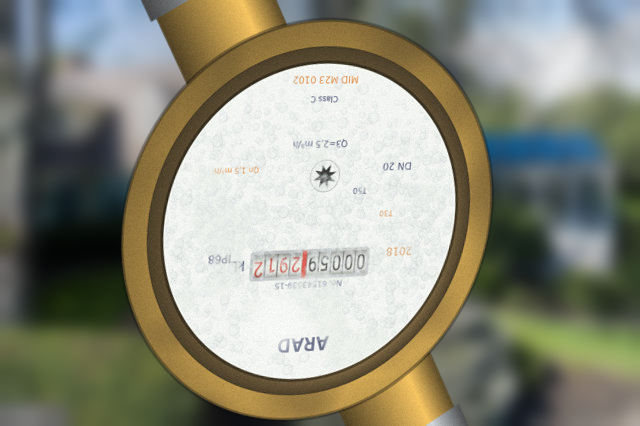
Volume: 59.2912 kL
